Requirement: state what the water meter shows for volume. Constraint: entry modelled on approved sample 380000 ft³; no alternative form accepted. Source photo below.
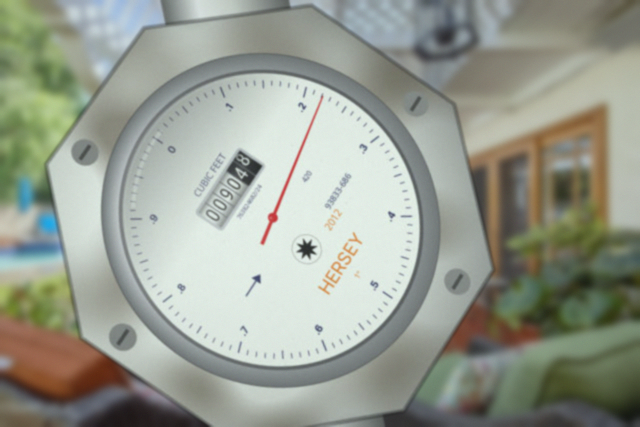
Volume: 9048.22 ft³
